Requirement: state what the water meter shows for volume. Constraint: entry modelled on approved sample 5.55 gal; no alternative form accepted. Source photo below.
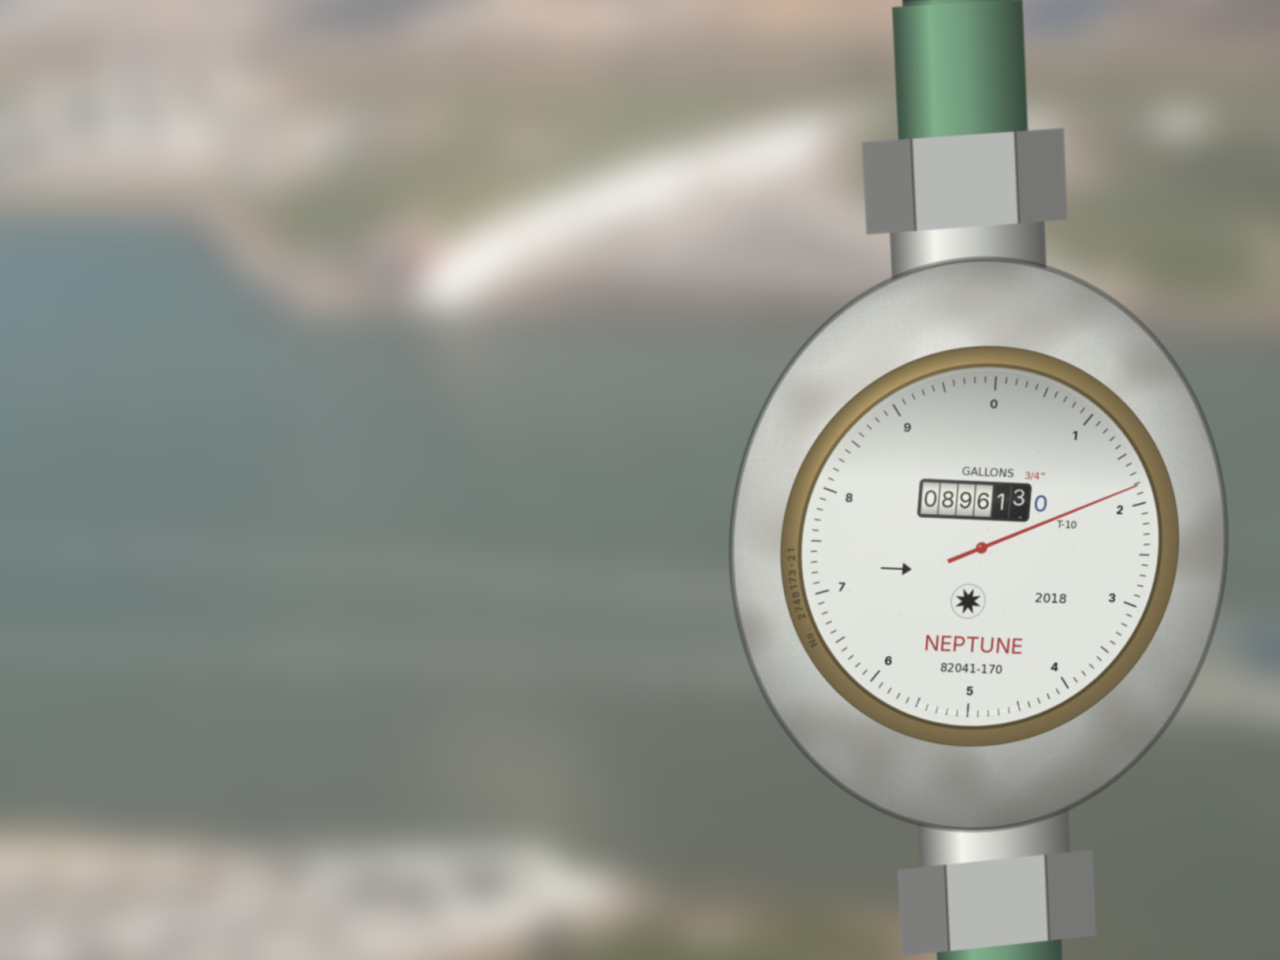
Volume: 896131.8 gal
